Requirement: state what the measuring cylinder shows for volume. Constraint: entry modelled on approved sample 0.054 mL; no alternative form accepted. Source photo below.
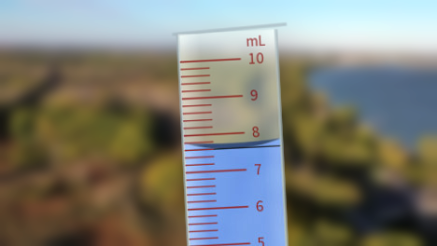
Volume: 7.6 mL
